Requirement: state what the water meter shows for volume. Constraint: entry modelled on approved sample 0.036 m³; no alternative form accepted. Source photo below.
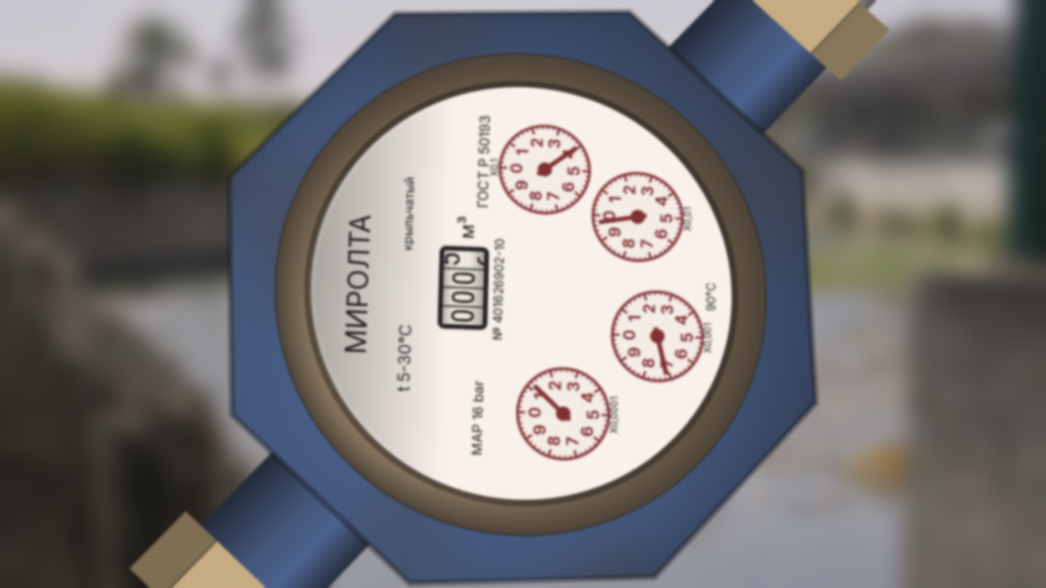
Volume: 5.3971 m³
